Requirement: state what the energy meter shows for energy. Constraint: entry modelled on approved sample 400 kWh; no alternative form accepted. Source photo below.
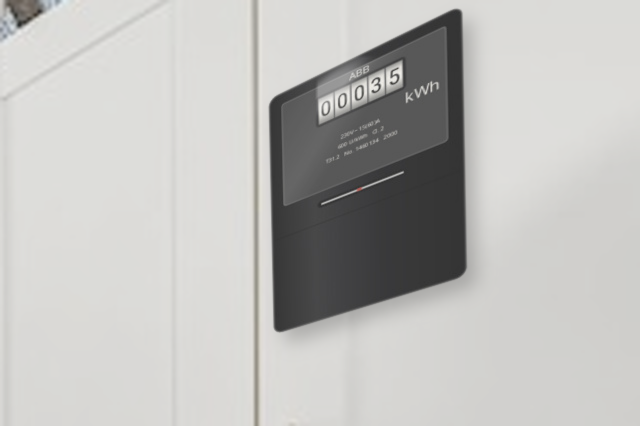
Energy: 35 kWh
